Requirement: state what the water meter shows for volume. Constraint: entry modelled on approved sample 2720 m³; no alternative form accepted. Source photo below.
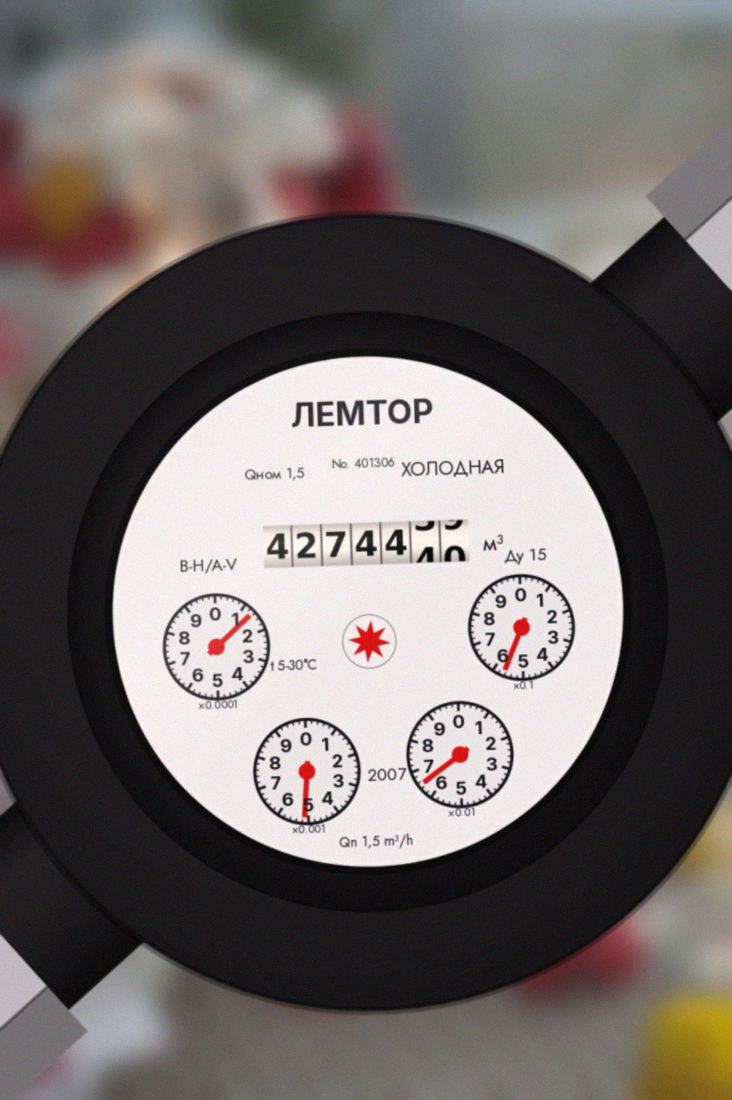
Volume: 4274439.5651 m³
